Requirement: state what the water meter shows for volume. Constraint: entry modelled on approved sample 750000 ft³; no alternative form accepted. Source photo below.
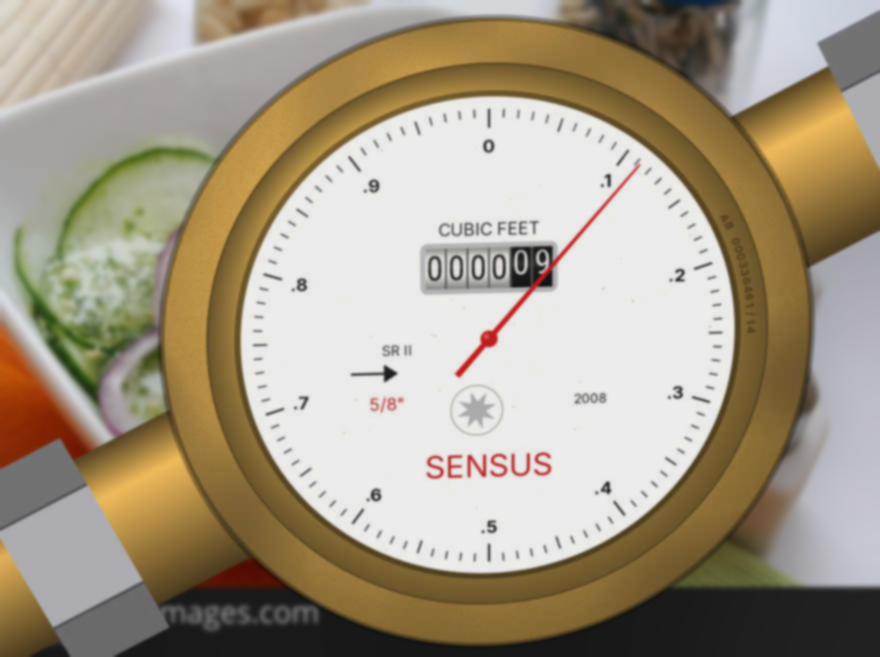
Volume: 9.11 ft³
